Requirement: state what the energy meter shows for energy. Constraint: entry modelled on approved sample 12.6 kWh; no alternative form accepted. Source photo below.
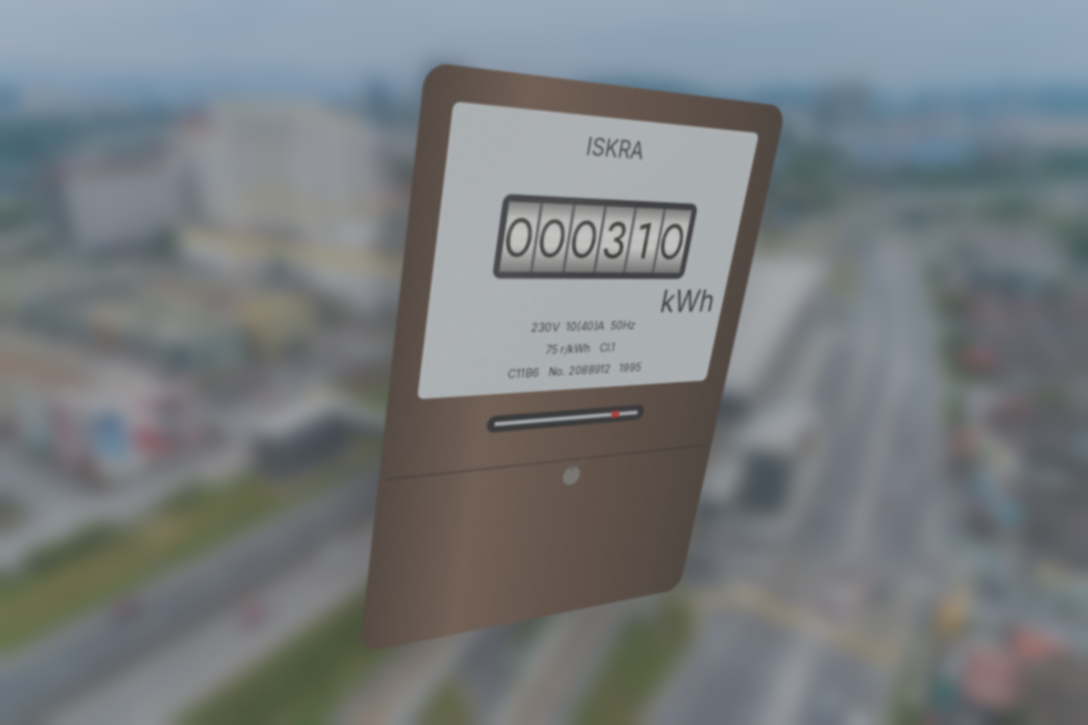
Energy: 310 kWh
